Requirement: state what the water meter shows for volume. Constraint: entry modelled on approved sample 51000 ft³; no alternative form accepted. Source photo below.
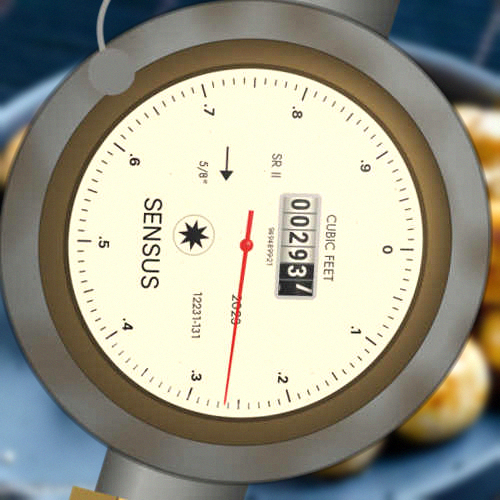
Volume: 2937.26 ft³
